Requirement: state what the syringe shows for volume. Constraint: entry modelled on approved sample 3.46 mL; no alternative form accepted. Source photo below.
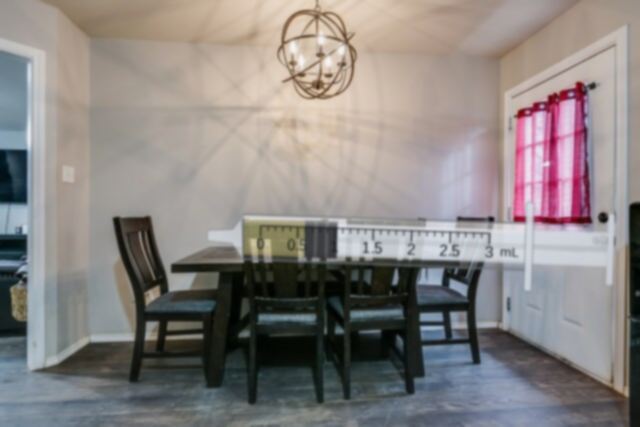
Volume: 0.6 mL
